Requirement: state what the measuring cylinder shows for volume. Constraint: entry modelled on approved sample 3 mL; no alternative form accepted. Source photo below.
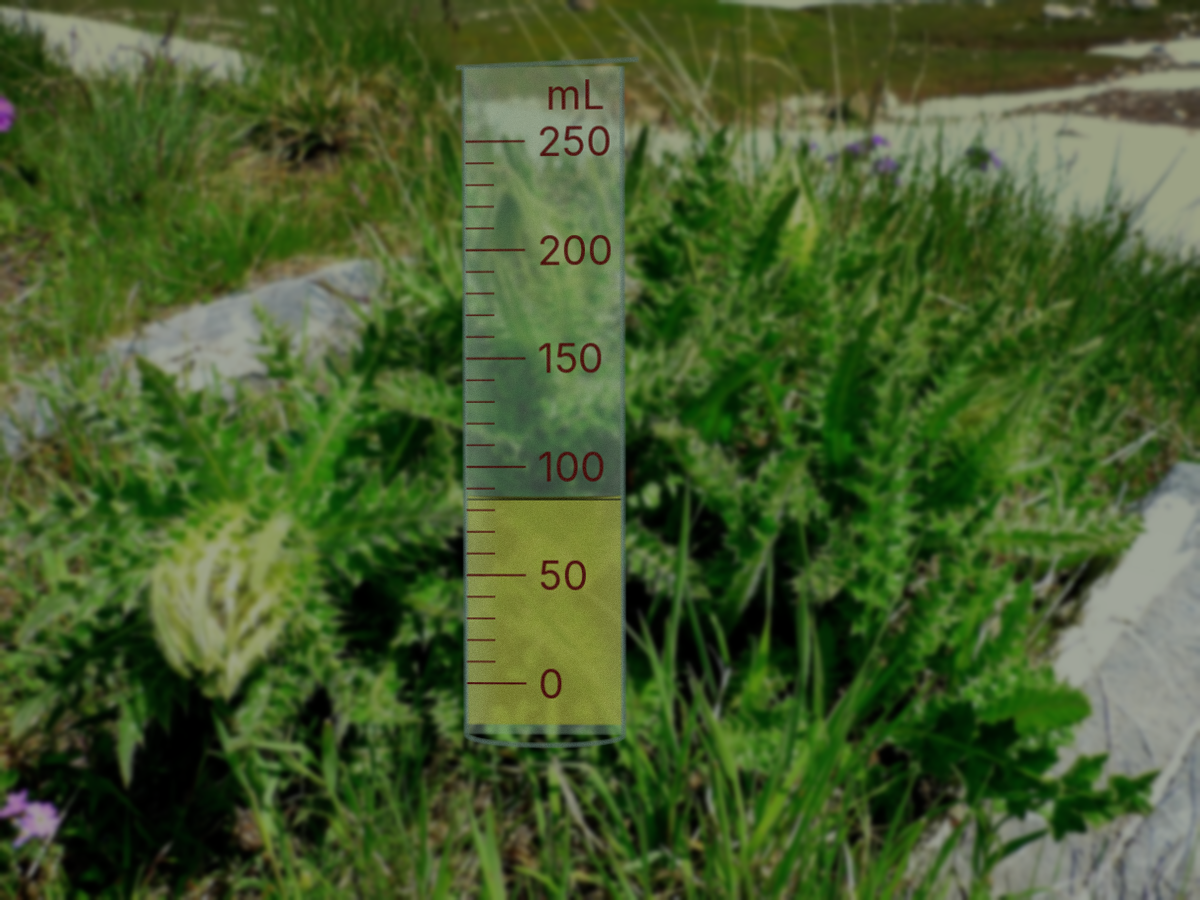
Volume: 85 mL
